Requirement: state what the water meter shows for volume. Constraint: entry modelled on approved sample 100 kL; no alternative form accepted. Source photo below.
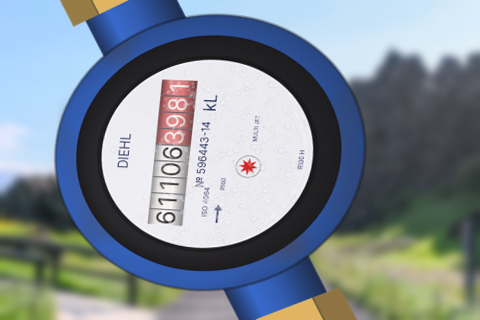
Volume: 61106.3981 kL
